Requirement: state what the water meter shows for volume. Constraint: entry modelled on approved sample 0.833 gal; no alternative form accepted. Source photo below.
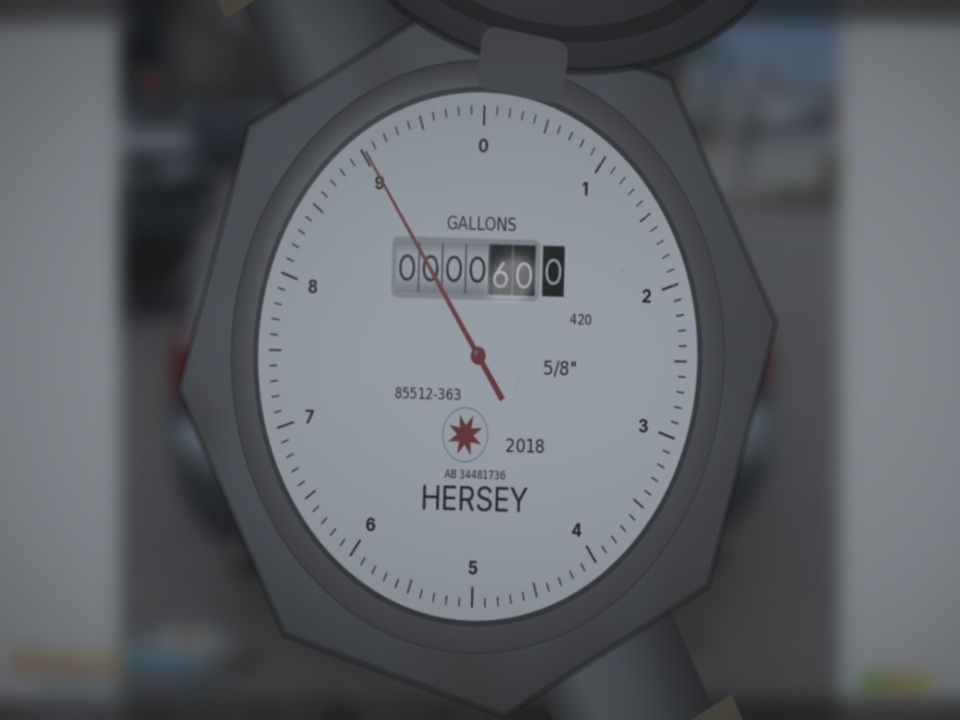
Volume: 599.0 gal
